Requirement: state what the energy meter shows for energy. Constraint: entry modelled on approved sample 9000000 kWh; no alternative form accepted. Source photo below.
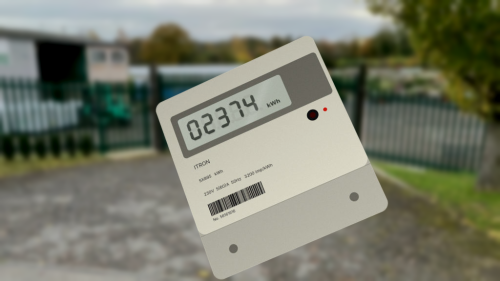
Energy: 2374 kWh
